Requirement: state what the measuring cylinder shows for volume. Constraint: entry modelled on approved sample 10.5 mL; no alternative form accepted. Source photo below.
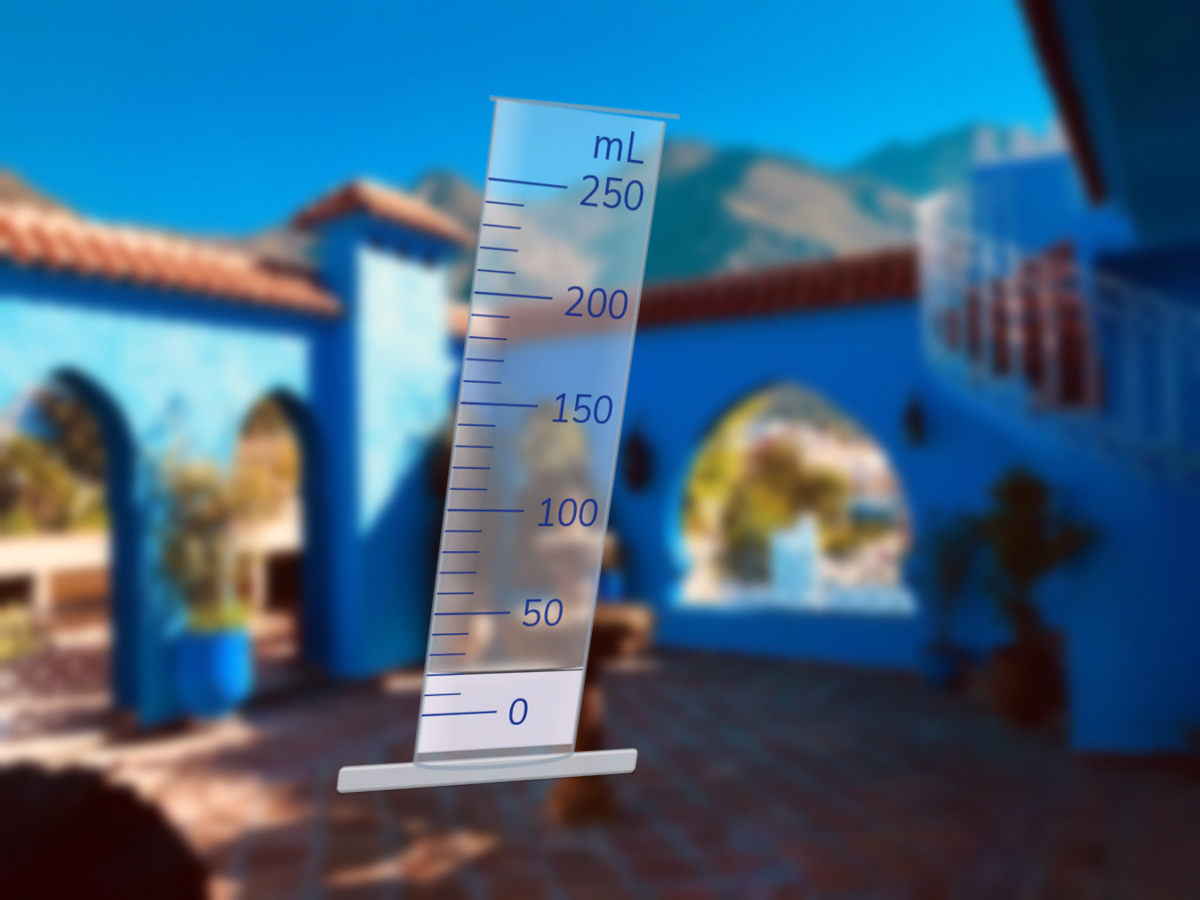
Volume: 20 mL
